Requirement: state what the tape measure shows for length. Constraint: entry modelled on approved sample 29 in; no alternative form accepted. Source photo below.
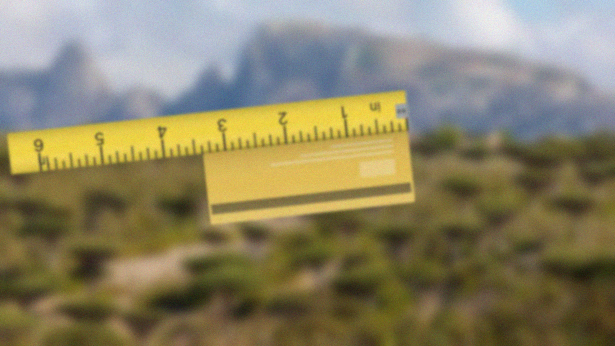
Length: 3.375 in
